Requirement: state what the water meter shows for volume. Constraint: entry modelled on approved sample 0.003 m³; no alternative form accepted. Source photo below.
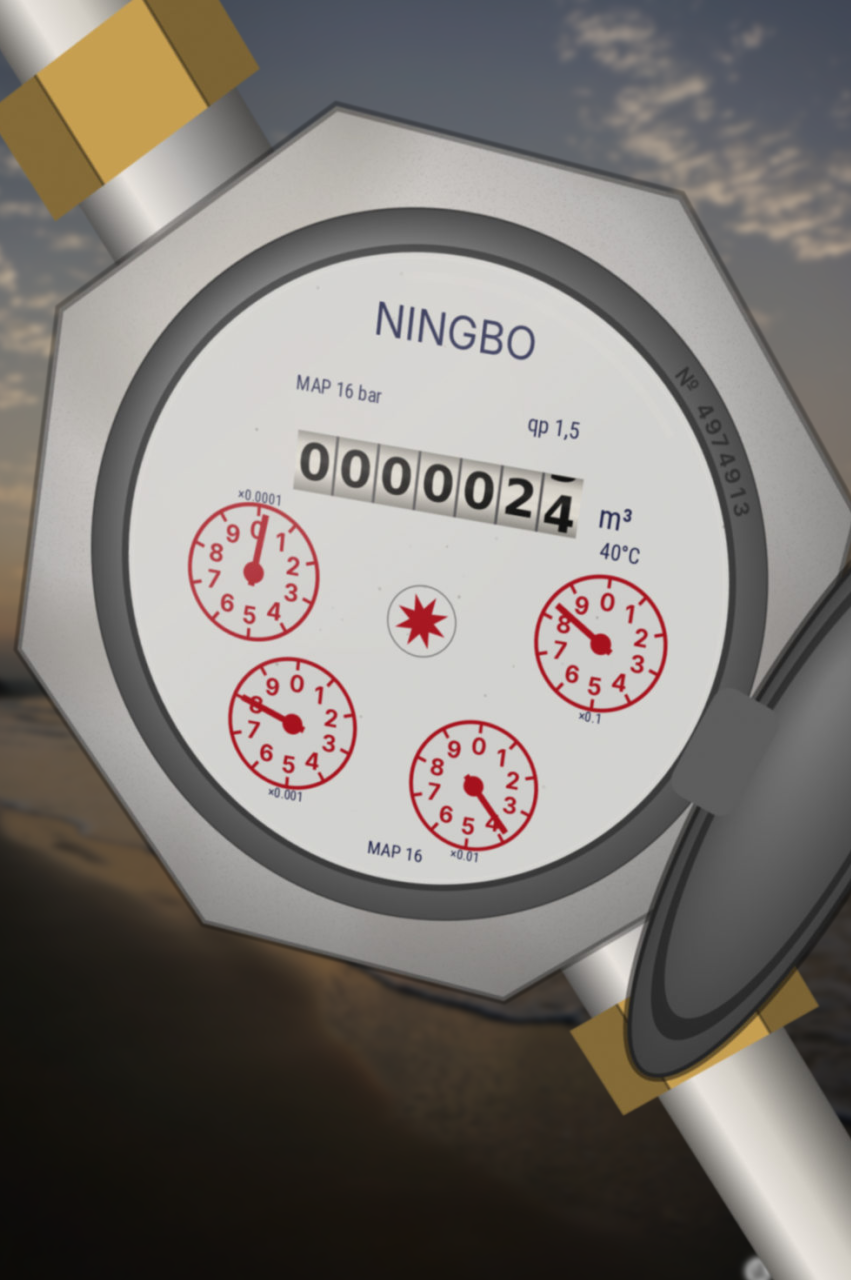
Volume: 23.8380 m³
